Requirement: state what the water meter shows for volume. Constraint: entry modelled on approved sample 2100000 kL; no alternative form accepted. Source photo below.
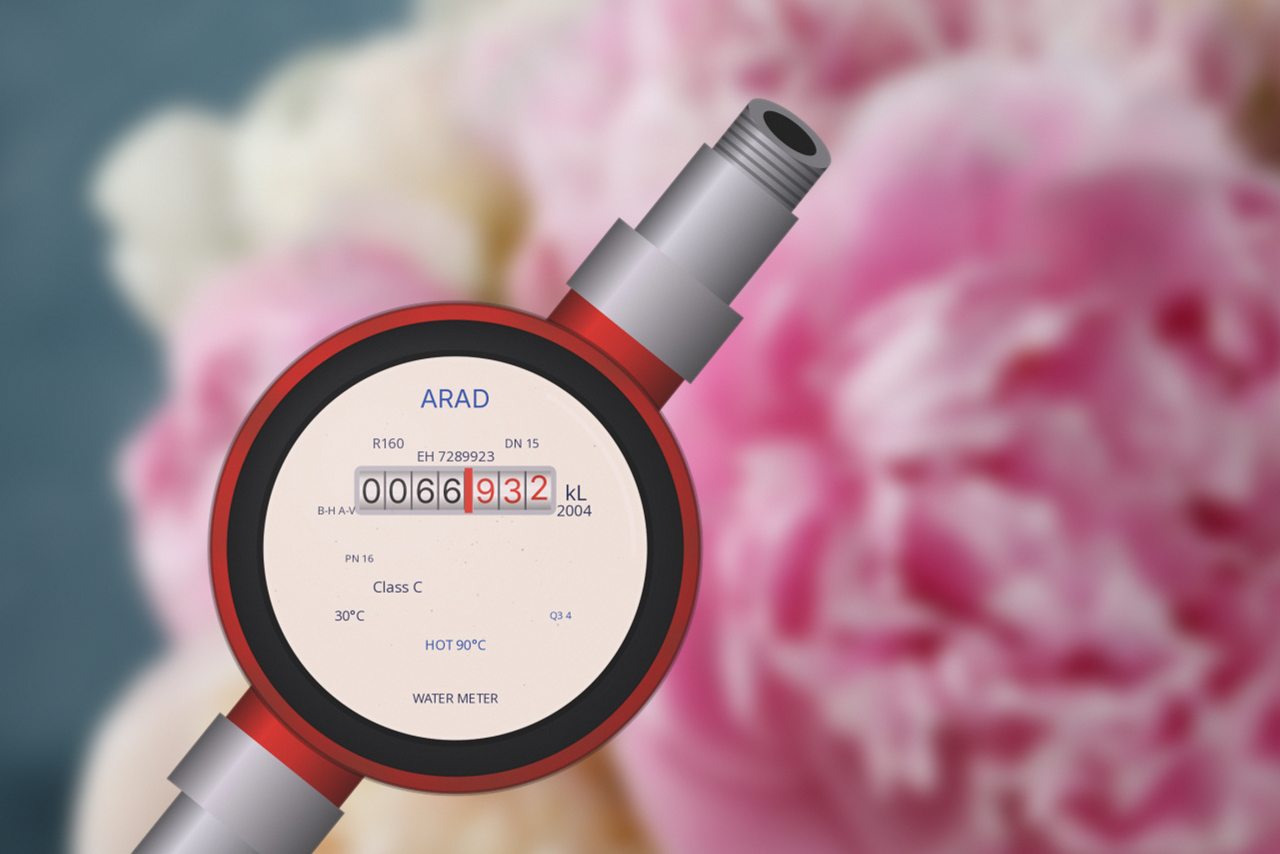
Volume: 66.932 kL
